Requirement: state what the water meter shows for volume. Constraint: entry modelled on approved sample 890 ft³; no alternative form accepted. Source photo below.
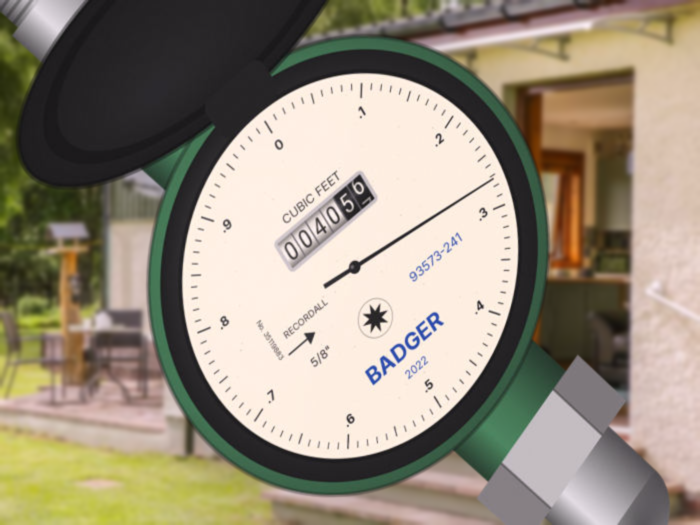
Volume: 4056.27 ft³
